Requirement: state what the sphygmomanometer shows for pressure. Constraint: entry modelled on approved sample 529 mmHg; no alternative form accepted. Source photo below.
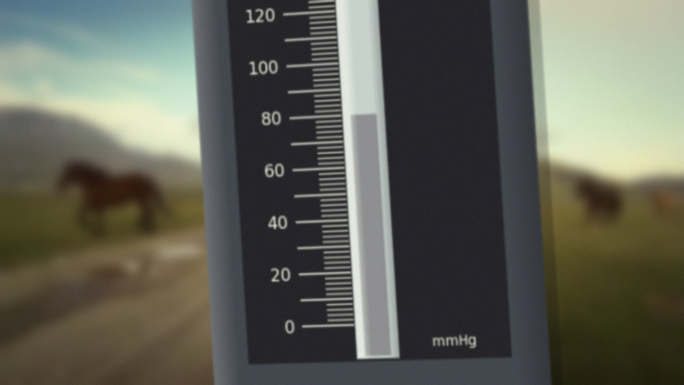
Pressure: 80 mmHg
